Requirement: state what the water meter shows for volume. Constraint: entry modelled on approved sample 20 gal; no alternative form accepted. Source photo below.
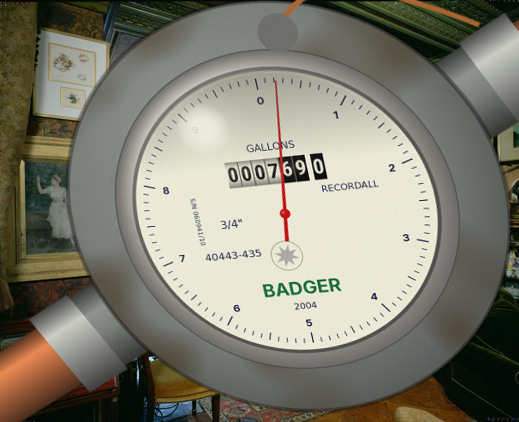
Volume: 7690.2 gal
